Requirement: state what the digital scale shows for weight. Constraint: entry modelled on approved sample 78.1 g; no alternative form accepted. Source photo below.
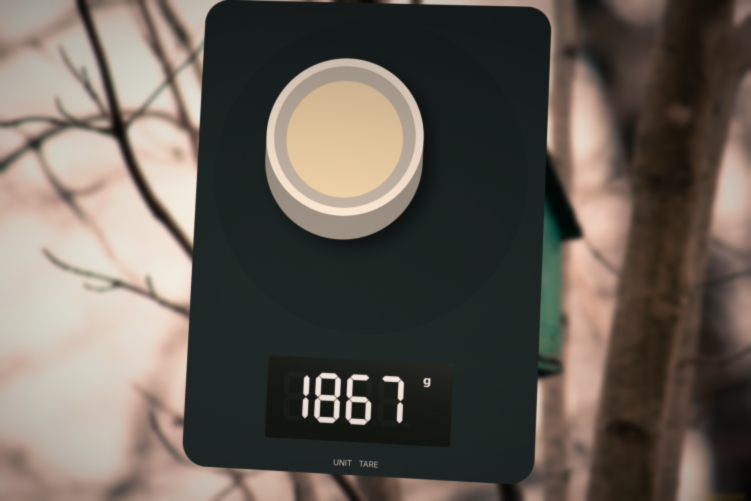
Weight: 1867 g
